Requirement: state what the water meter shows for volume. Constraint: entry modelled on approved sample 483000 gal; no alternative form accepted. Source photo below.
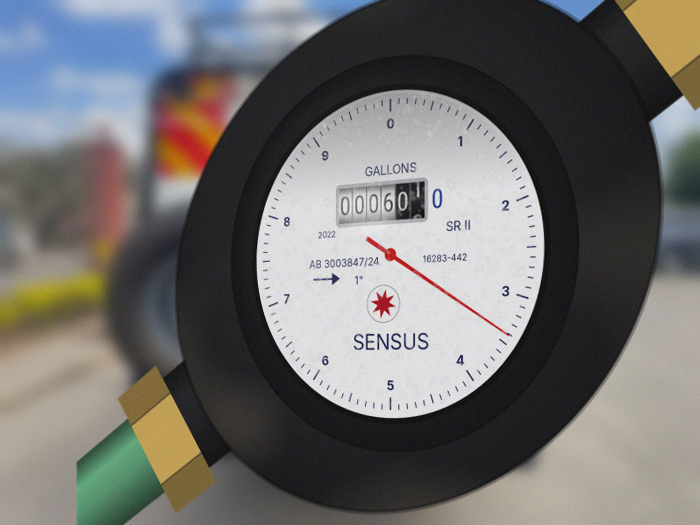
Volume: 6013.4 gal
